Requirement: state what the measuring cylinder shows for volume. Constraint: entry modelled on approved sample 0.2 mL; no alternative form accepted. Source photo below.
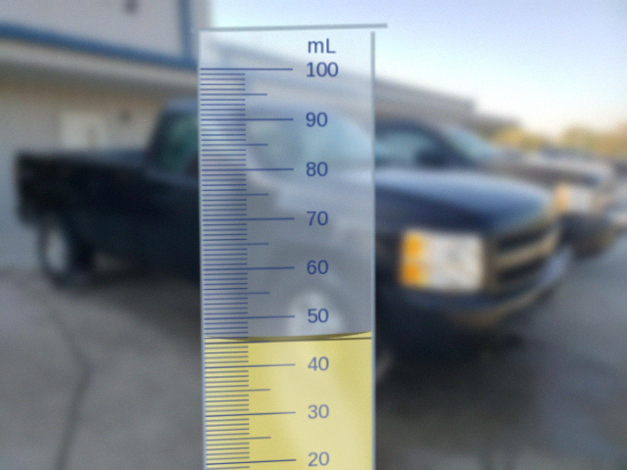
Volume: 45 mL
